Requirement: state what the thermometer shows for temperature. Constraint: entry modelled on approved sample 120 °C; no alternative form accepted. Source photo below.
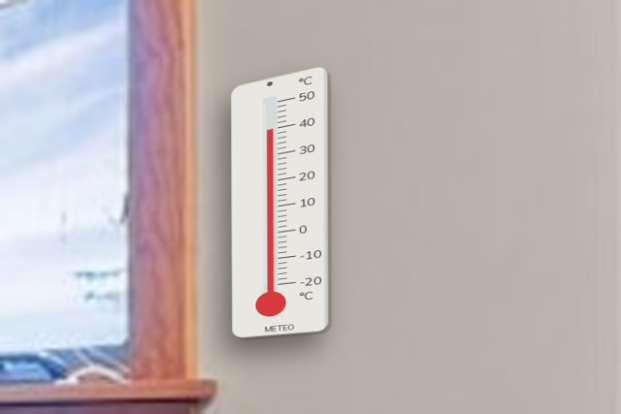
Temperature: 40 °C
